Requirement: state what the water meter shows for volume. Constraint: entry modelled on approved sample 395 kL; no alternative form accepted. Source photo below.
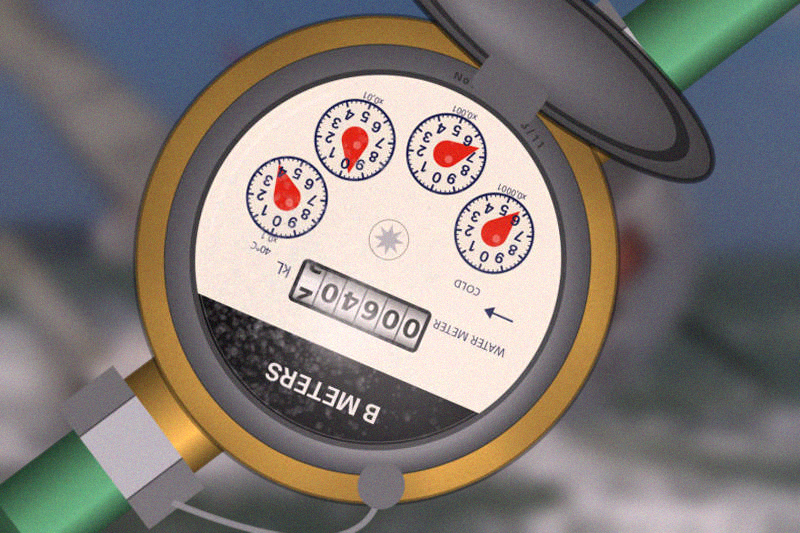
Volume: 6402.3965 kL
